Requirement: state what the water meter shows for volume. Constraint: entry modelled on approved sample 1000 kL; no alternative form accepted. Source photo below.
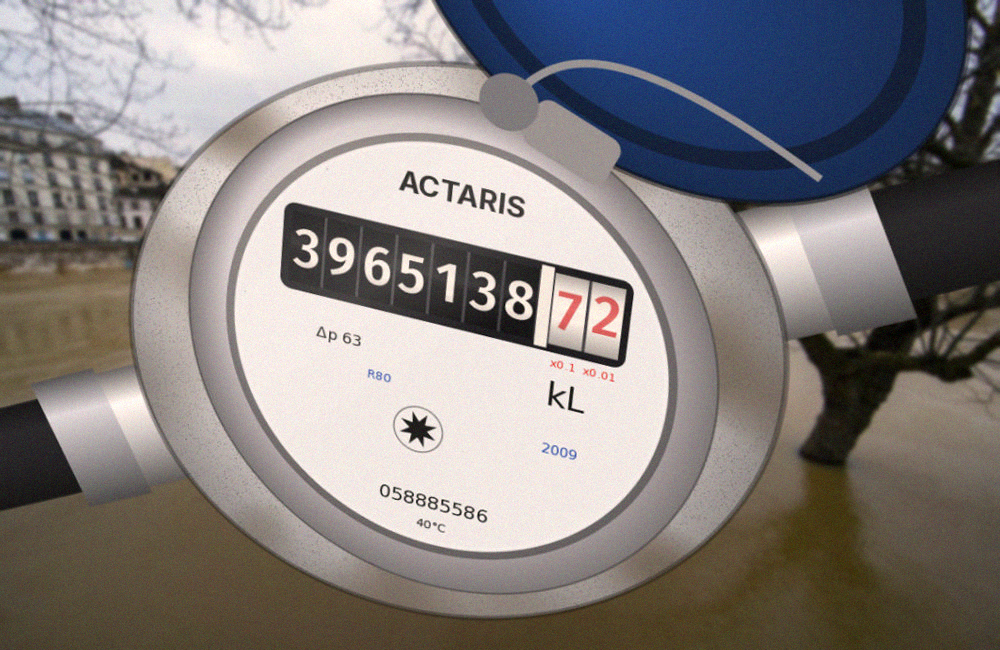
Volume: 3965138.72 kL
